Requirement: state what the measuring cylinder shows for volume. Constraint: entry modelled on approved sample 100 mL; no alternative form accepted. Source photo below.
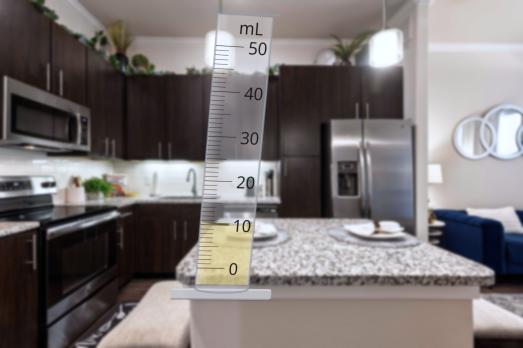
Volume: 10 mL
